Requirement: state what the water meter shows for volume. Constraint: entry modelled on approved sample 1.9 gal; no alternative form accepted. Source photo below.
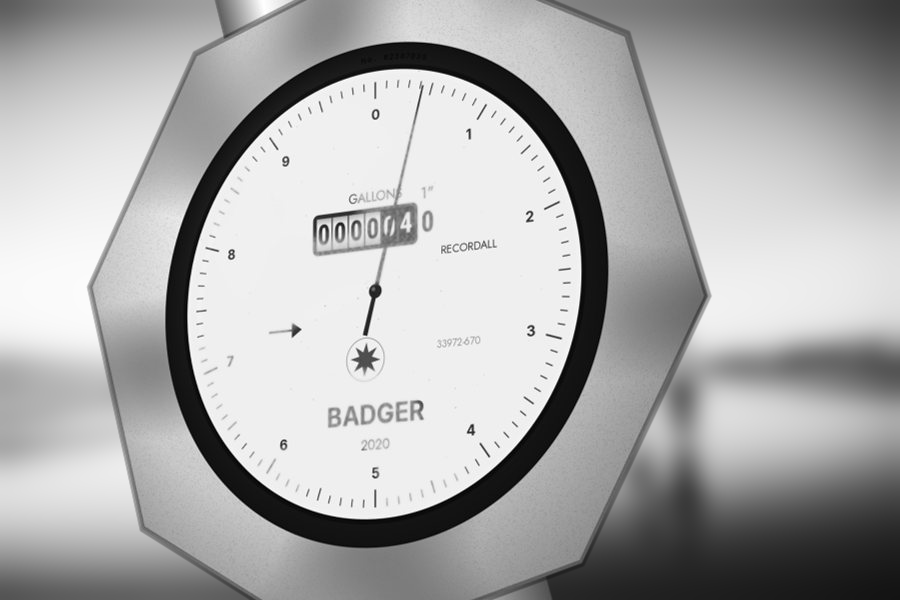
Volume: 40.4 gal
